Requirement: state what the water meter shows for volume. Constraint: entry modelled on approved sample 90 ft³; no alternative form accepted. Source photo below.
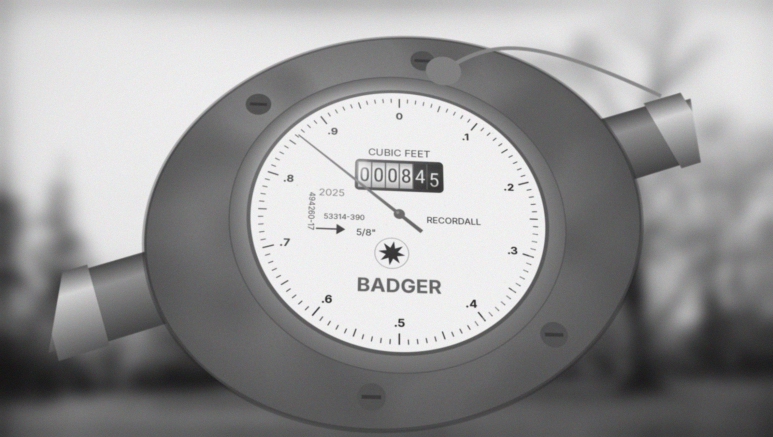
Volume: 844.86 ft³
